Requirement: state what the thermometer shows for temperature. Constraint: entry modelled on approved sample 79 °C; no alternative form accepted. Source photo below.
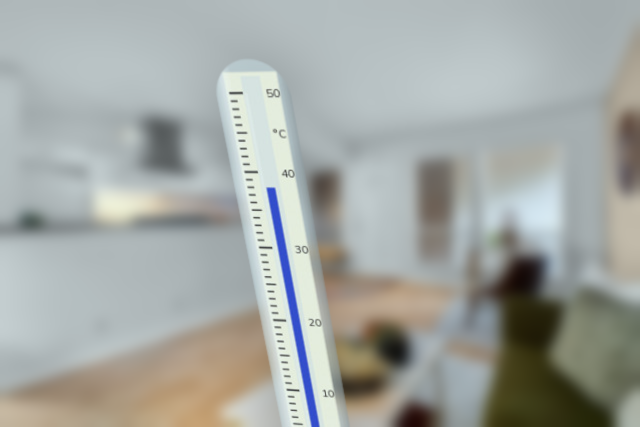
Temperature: 38 °C
